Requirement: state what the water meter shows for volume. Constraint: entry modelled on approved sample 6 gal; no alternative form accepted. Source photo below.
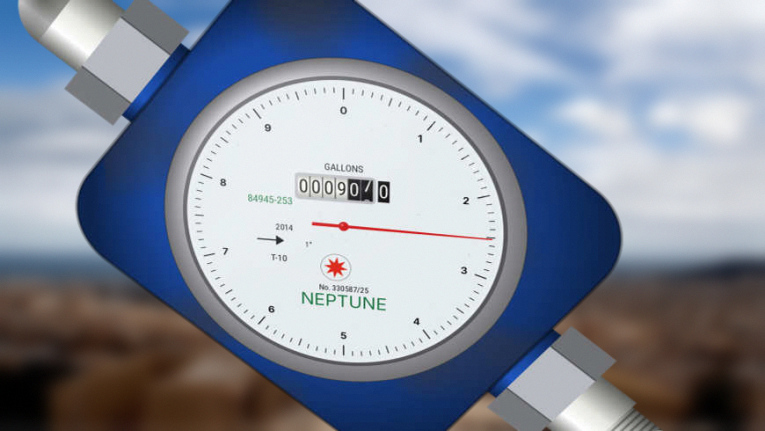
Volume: 9072.5 gal
